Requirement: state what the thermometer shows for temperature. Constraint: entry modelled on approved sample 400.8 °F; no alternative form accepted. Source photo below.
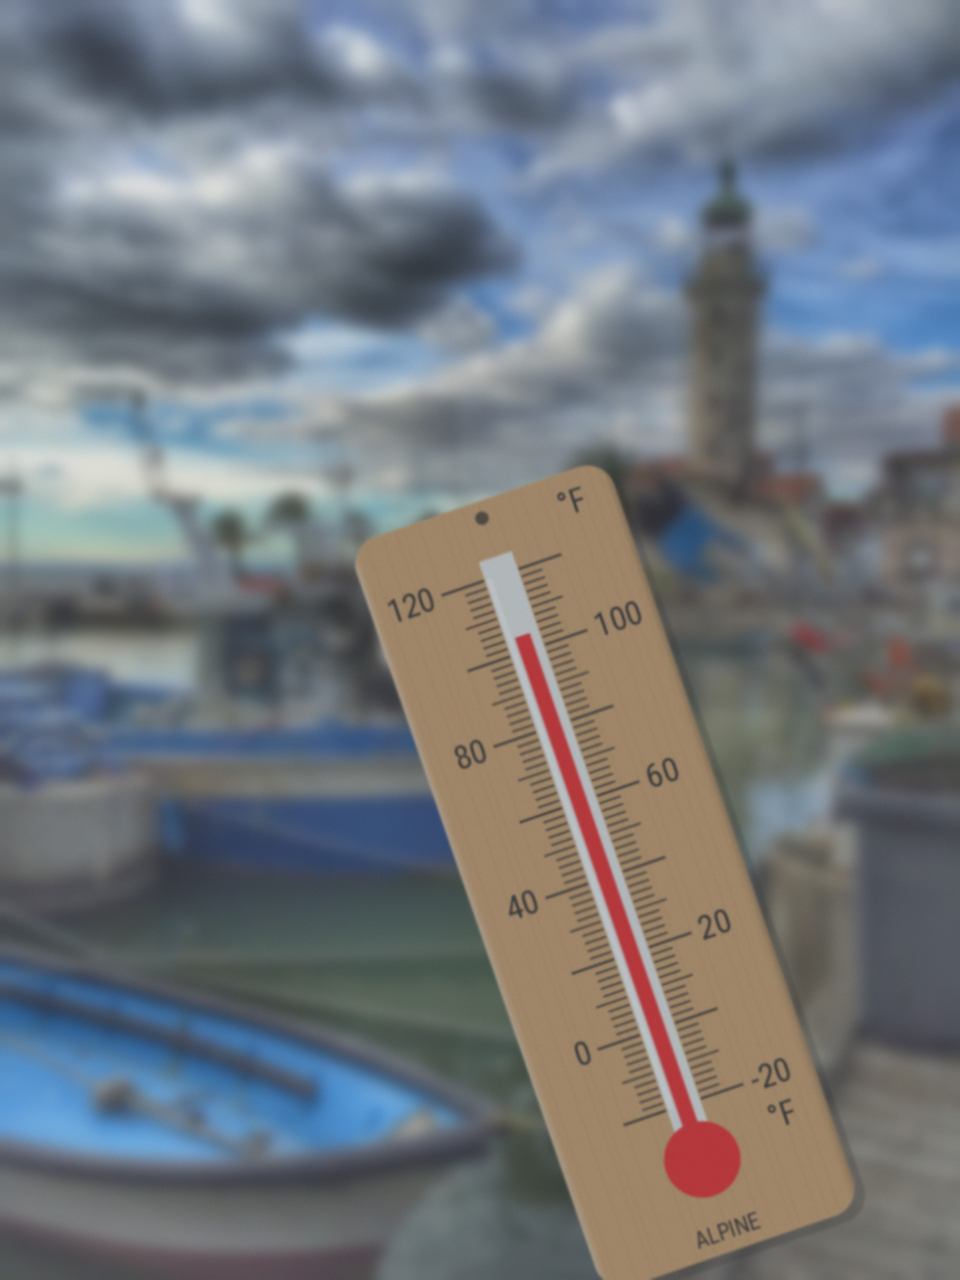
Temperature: 104 °F
